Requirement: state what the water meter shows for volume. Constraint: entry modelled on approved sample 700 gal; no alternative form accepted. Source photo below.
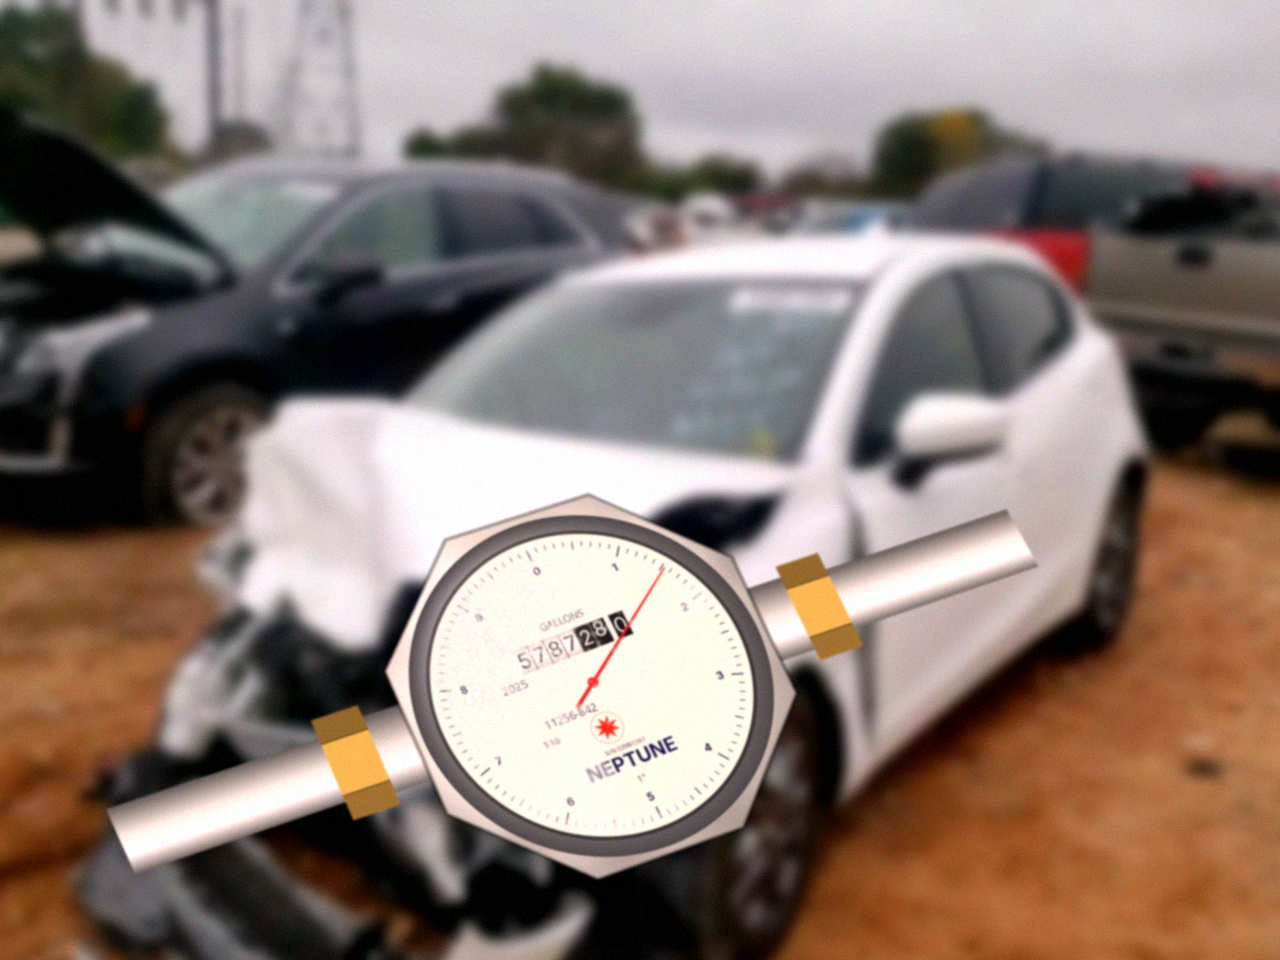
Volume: 5787281.5 gal
